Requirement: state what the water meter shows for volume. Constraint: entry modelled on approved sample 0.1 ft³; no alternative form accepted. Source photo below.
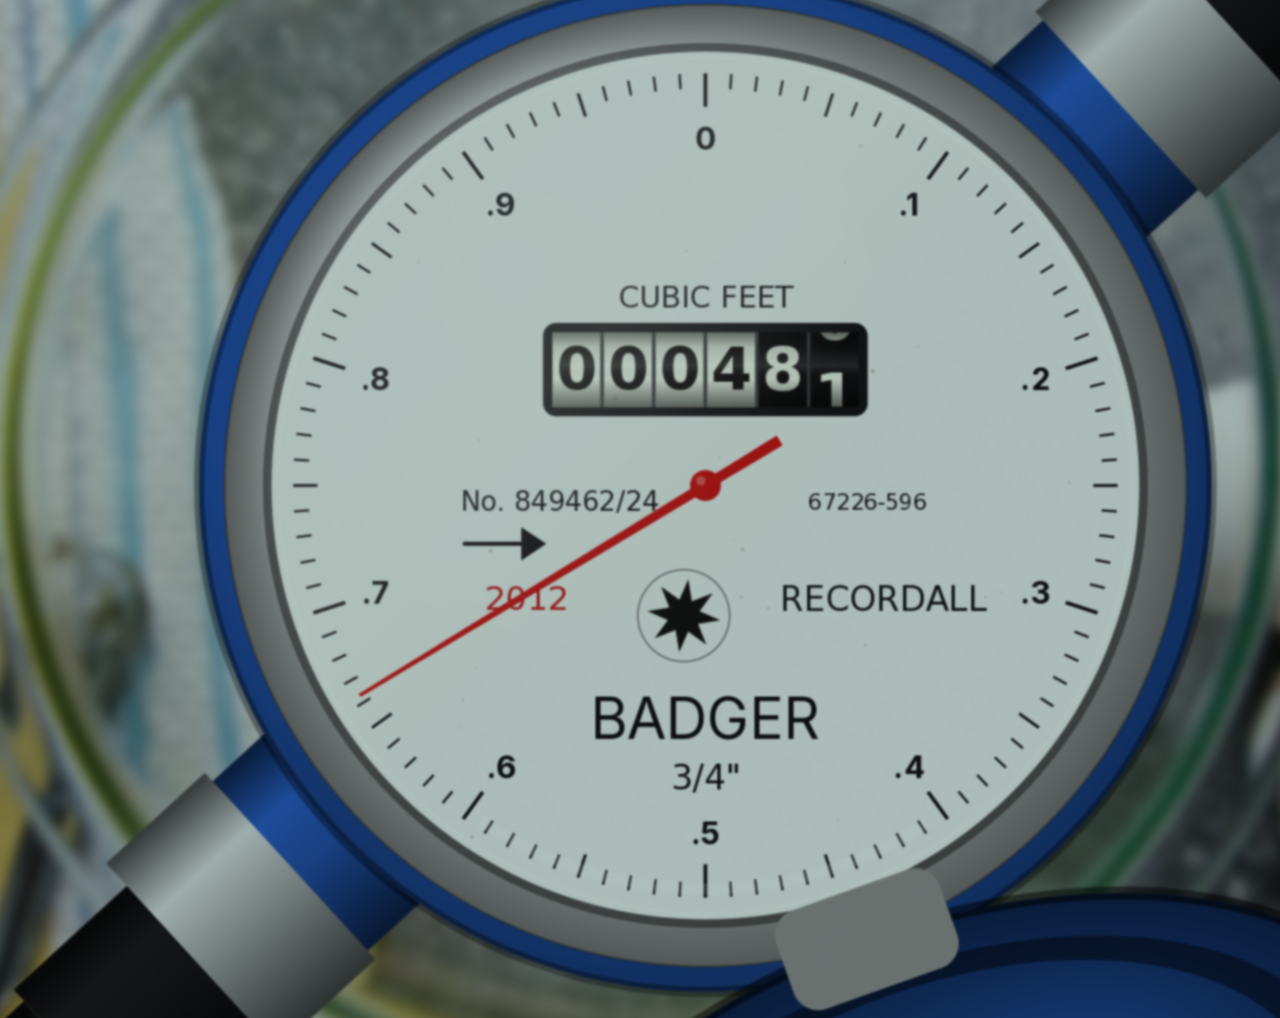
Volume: 480.66 ft³
